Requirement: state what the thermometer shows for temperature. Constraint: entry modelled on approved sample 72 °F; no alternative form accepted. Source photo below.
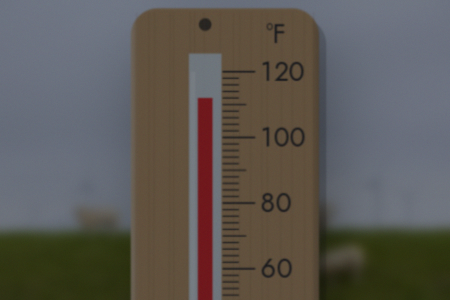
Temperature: 112 °F
